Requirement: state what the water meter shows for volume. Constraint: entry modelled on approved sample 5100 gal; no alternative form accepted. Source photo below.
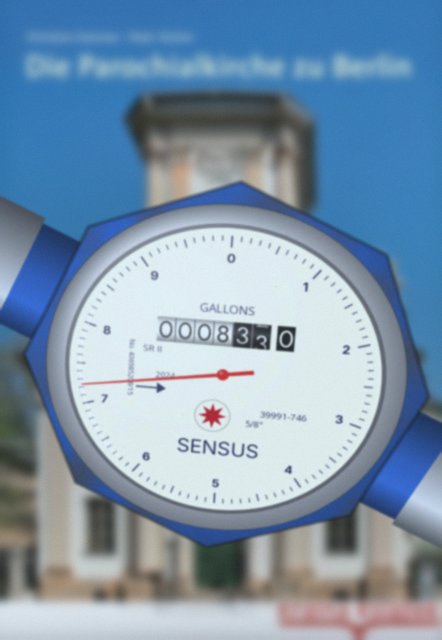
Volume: 8327.2 gal
